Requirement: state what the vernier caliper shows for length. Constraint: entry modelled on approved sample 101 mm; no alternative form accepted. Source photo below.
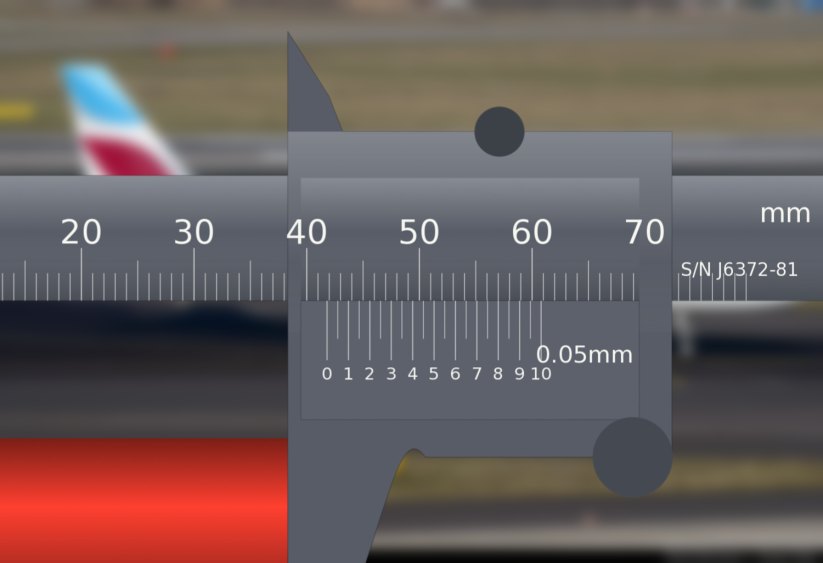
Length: 41.8 mm
